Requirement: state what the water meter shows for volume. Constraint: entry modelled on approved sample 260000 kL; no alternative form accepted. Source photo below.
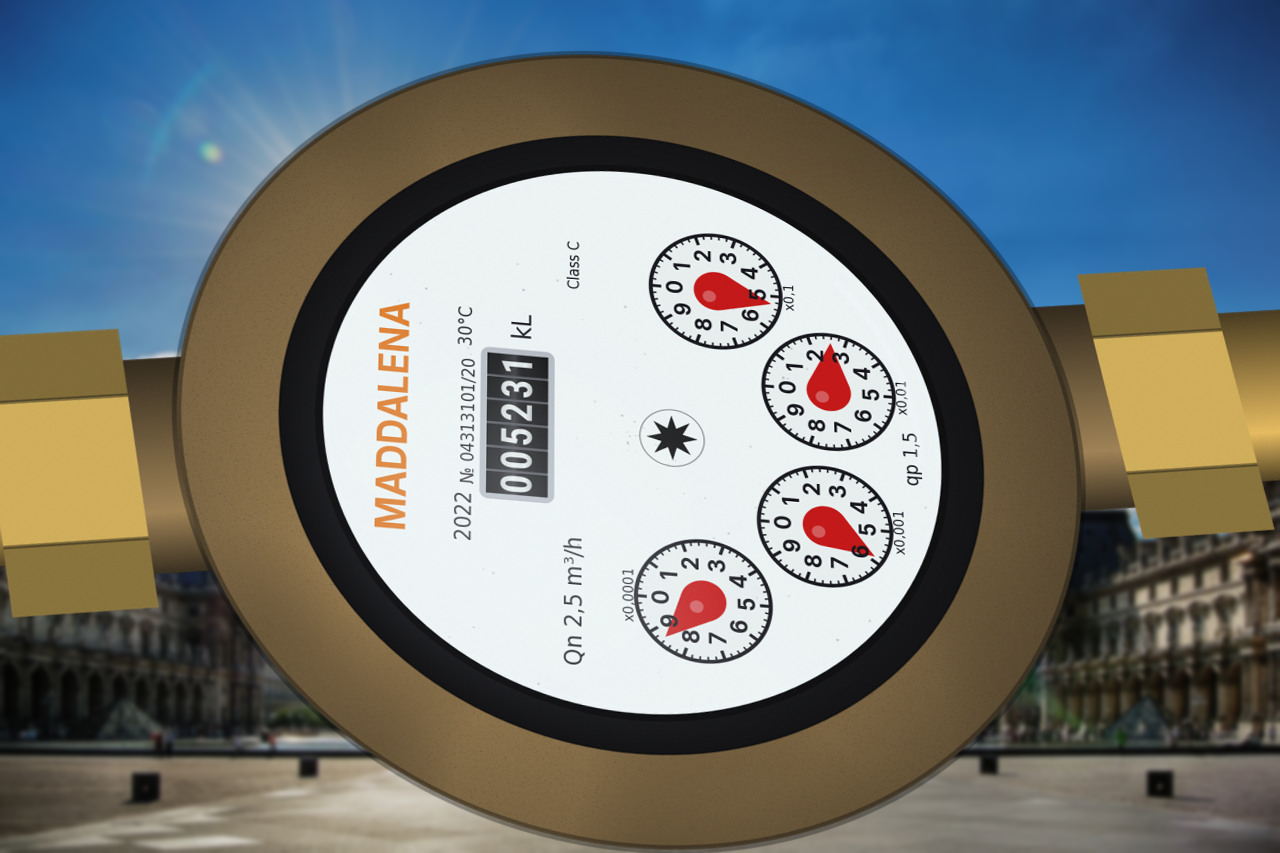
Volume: 5231.5258 kL
